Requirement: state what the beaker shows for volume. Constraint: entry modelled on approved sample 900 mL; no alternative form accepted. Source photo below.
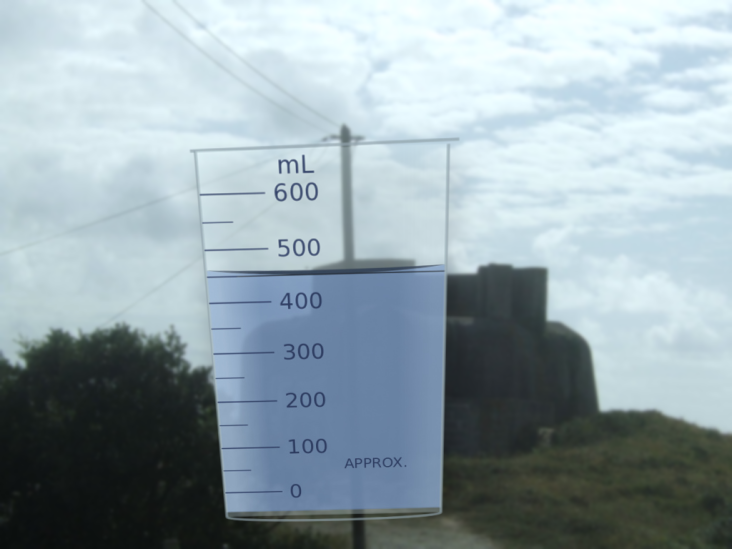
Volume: 450 mL
